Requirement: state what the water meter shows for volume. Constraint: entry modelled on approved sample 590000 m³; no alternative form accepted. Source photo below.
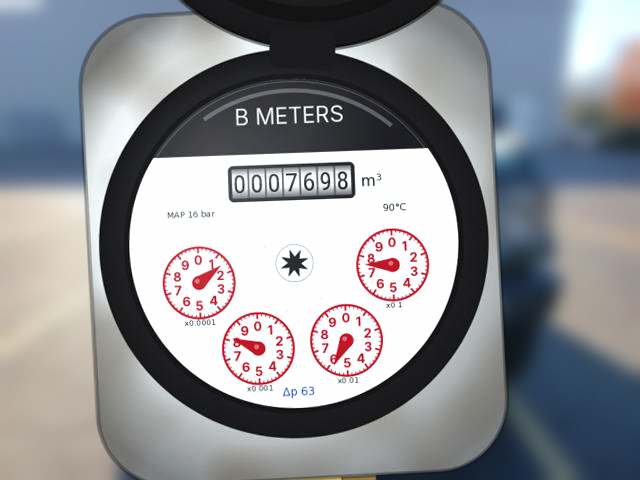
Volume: 7698.7581 m³
